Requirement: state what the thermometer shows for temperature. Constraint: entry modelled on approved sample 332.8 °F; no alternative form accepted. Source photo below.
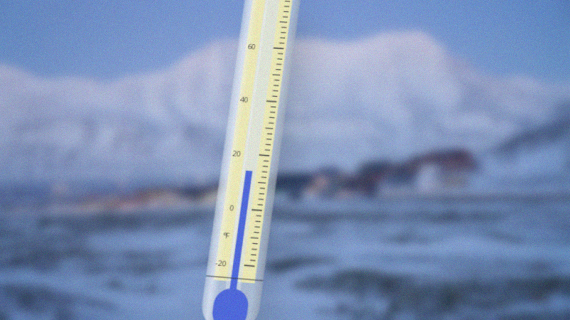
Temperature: 14 °F
